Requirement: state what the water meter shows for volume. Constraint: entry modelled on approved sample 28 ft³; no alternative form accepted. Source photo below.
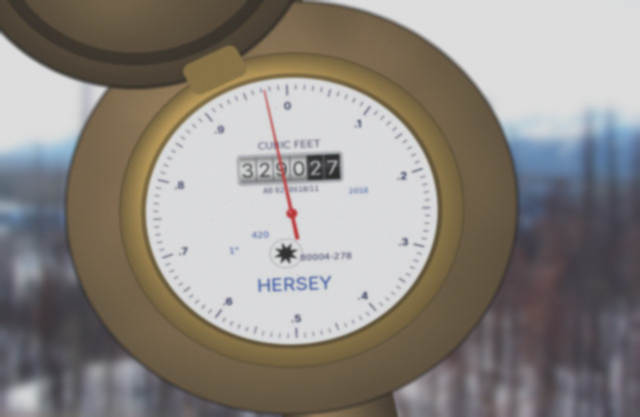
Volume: 329026.97 ft³
